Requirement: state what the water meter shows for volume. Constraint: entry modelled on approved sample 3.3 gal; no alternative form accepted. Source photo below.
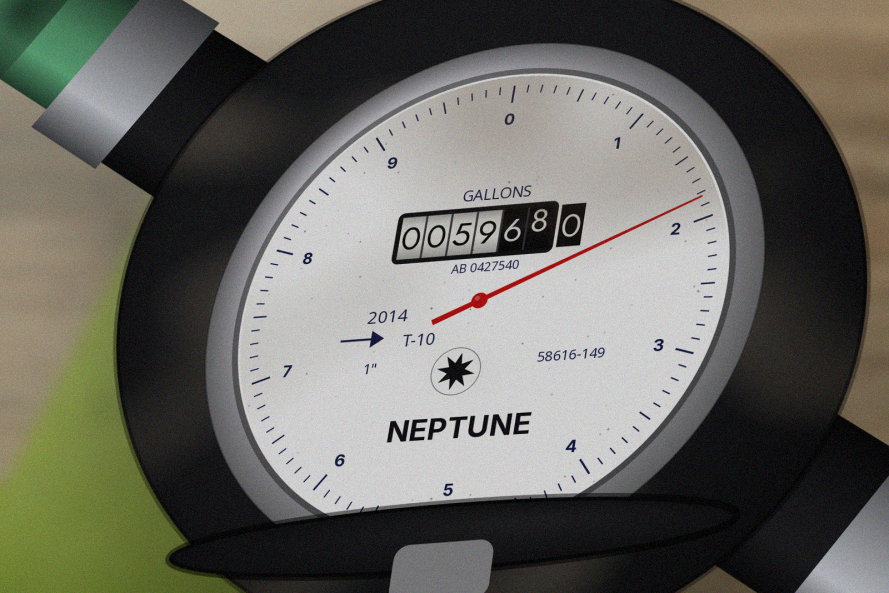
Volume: 59681.8 gal
